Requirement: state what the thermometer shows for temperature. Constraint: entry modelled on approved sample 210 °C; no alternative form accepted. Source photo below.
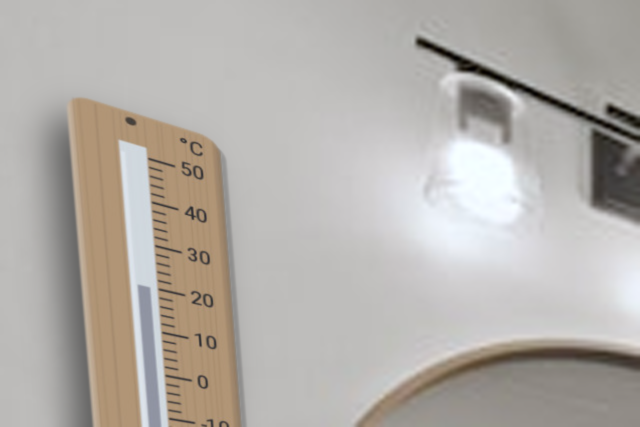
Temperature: 20 °C
